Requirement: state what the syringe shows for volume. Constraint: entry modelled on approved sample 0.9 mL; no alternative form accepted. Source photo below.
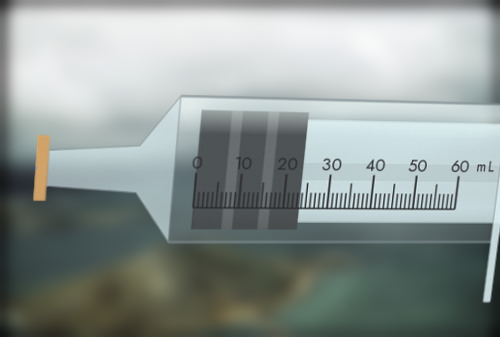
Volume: 0 mL
